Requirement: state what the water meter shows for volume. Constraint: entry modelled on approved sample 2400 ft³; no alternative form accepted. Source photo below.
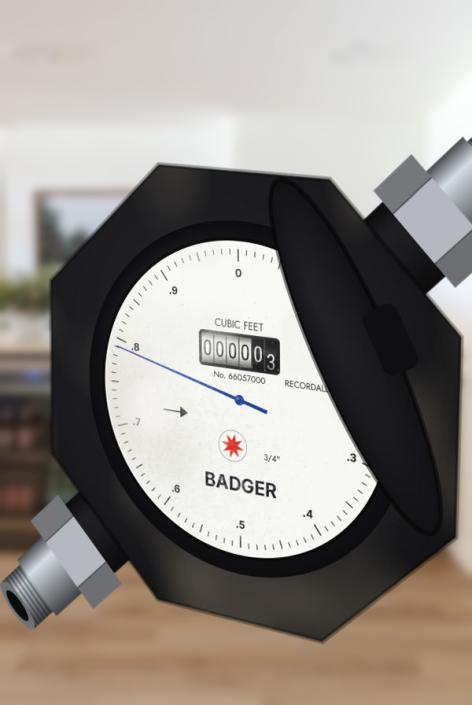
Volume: 2.79 ft³
